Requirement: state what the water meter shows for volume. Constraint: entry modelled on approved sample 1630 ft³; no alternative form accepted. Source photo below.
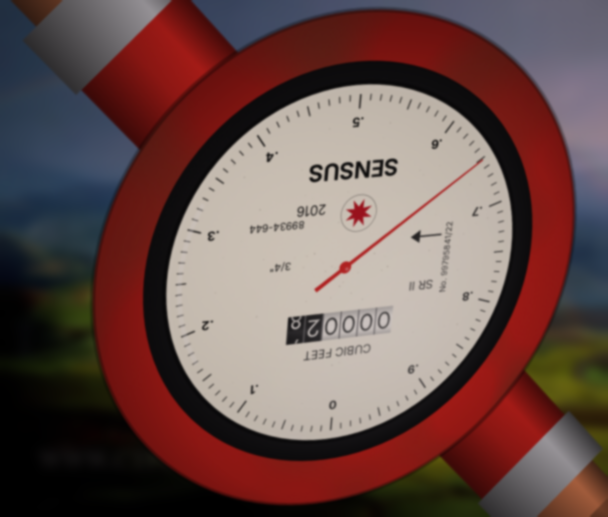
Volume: 27.65 ft³
